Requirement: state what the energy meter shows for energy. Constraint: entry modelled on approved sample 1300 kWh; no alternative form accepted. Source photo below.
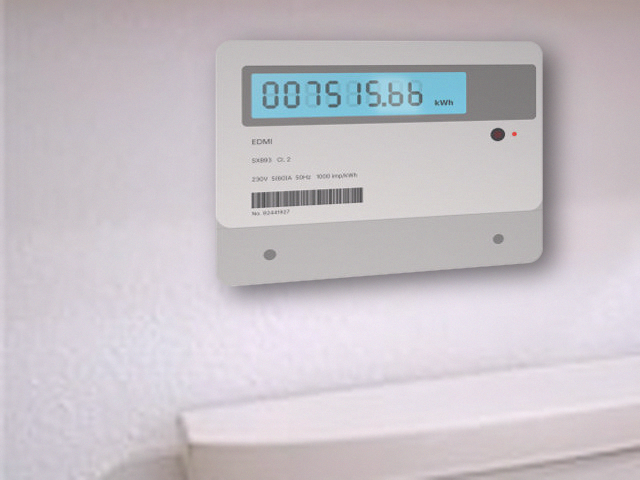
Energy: 7515.66 kWh
